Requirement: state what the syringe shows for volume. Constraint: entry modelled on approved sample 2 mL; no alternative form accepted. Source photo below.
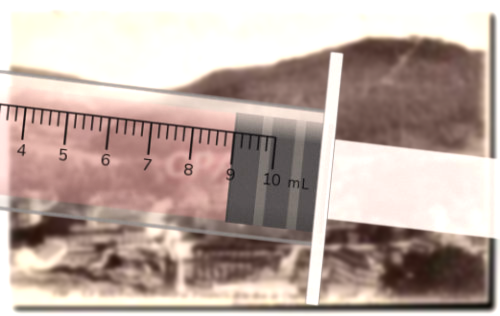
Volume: 9 mL
